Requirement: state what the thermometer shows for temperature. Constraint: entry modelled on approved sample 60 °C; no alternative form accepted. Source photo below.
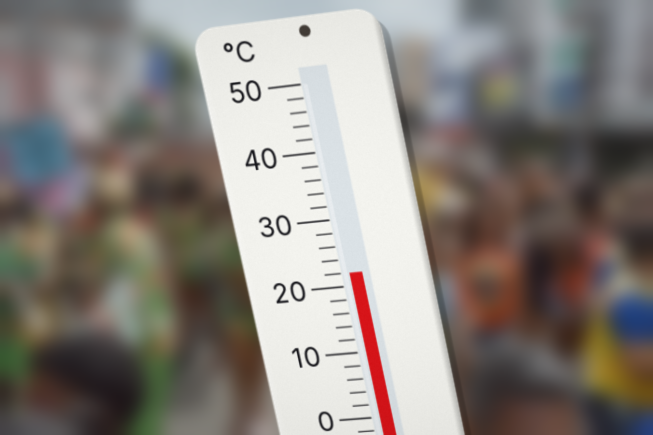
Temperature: 22 °C
